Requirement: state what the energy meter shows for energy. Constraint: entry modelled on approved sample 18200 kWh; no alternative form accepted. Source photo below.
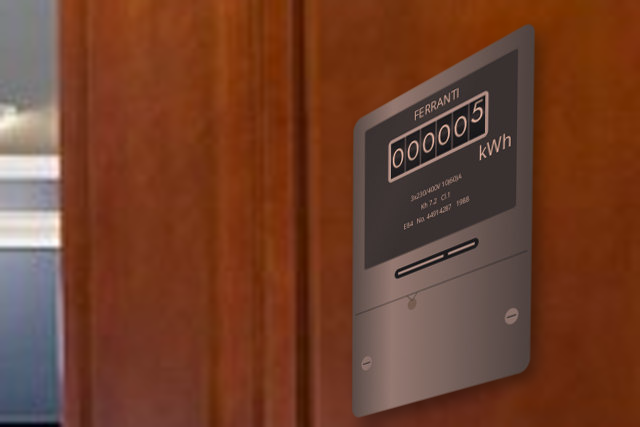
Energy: 5 kWh
